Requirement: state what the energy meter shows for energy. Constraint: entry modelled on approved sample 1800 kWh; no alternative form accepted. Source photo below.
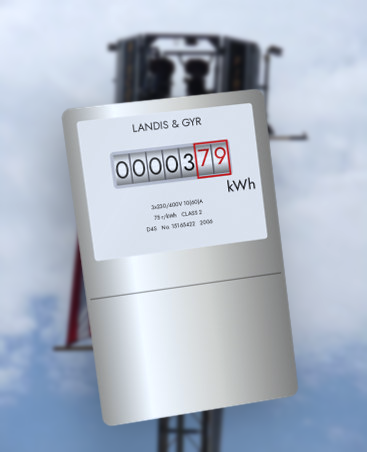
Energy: 3.79 kWh
